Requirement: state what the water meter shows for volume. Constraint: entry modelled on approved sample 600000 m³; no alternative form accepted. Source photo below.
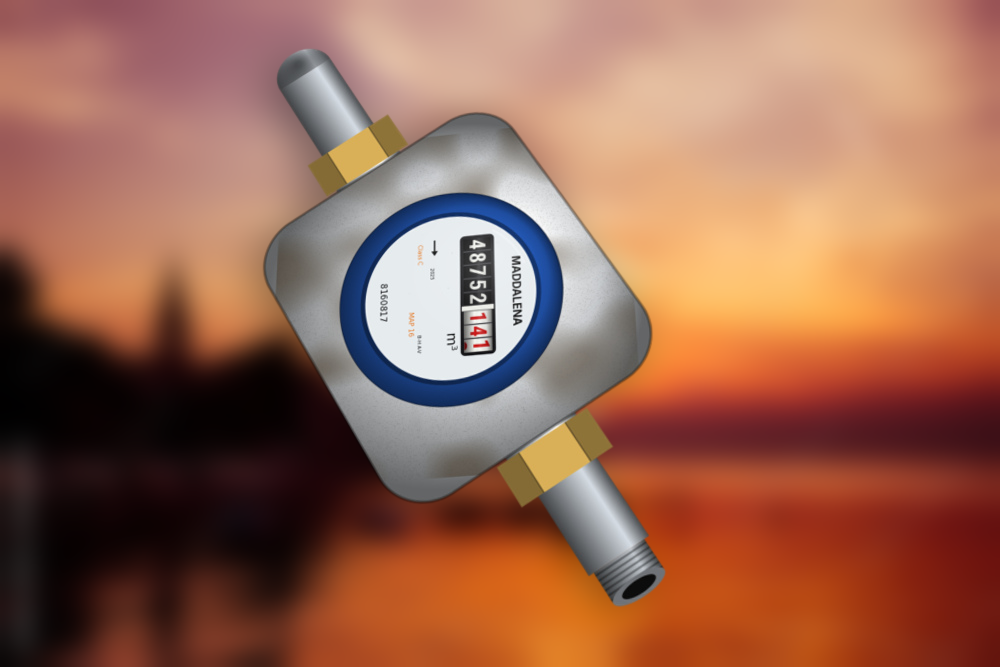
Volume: 48752.141 m³
